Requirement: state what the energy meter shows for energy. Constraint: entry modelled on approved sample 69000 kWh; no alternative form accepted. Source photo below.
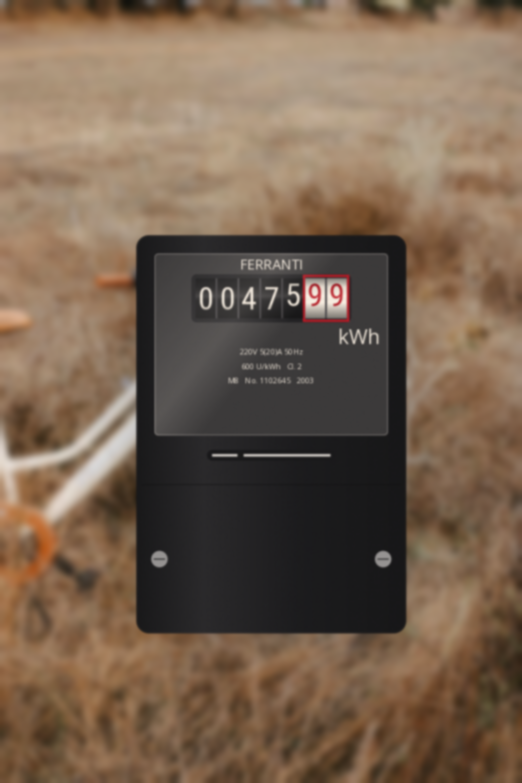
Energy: 475.99 kWh
